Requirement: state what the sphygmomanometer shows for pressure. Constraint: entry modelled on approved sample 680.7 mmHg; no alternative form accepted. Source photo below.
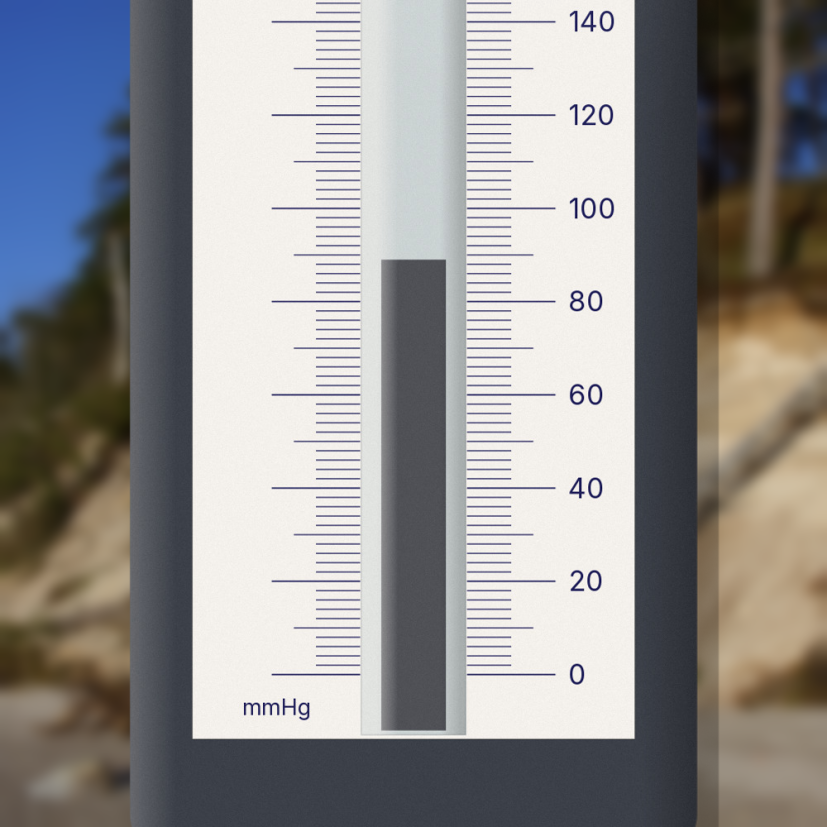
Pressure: 89 mmHg
